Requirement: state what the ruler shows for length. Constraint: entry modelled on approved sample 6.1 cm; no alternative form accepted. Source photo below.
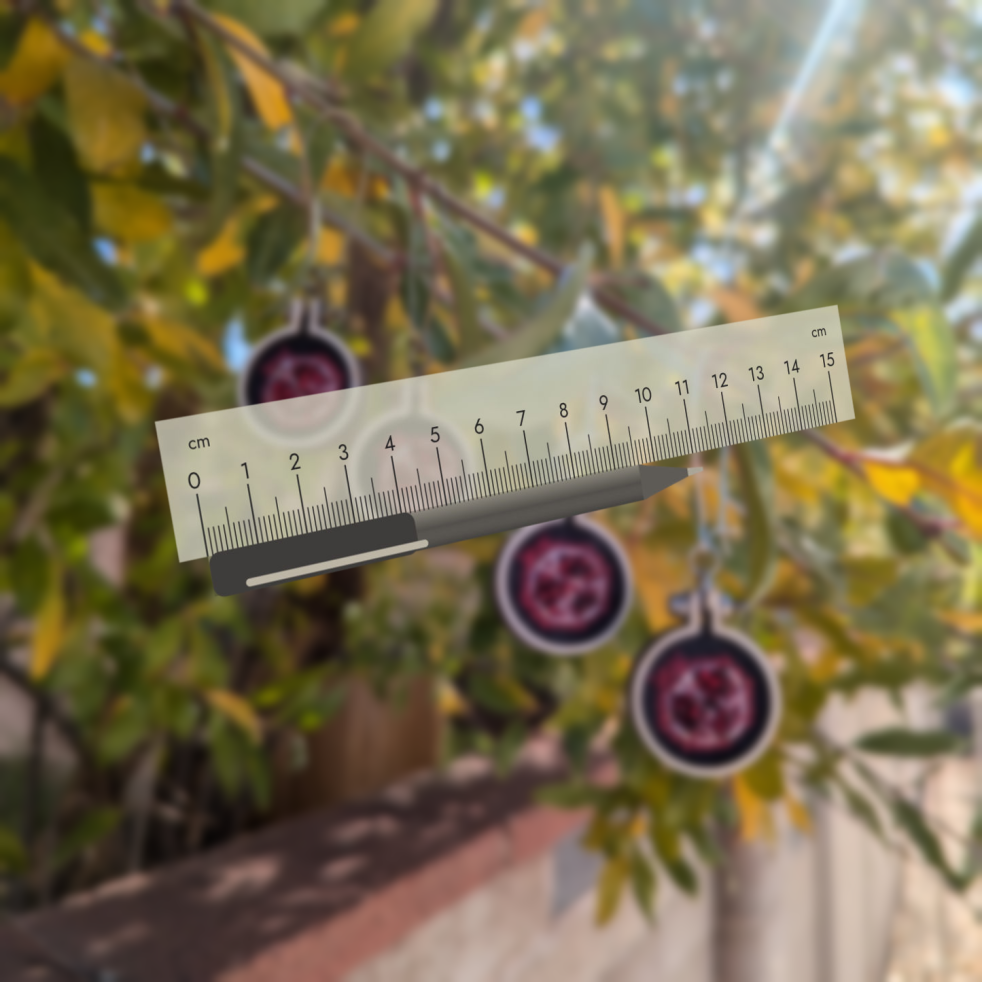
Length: 11.2 cm
